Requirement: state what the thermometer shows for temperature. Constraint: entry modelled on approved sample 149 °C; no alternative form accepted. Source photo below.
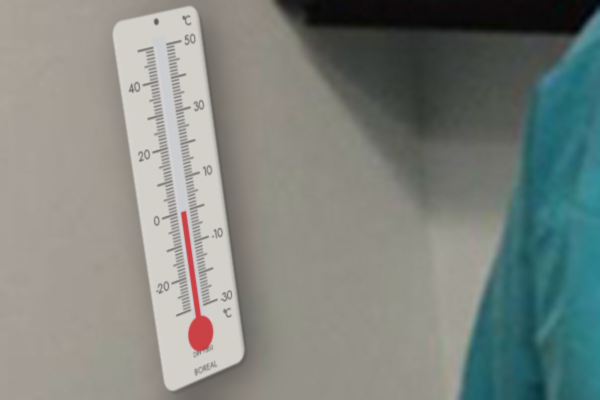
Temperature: 0 °C
